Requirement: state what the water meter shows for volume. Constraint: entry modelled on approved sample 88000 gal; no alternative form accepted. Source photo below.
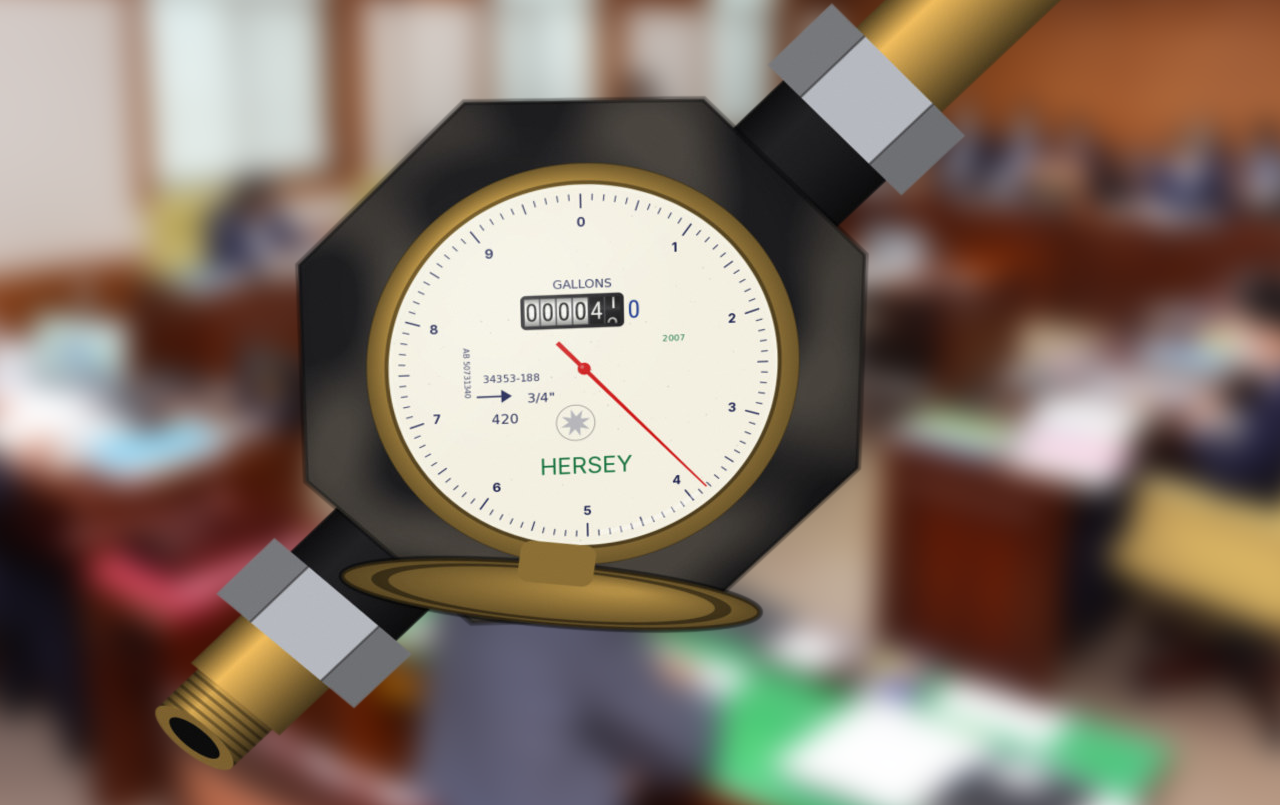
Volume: 413.8 gal
